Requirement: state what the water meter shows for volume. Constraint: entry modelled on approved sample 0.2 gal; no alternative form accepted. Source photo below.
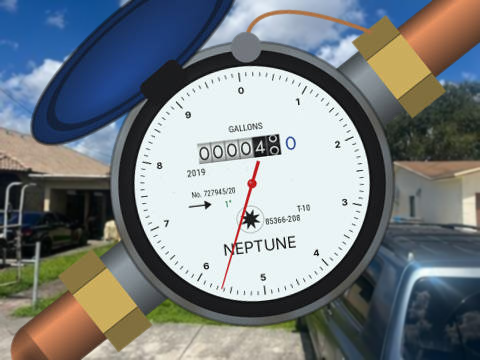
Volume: 485.6 gal
